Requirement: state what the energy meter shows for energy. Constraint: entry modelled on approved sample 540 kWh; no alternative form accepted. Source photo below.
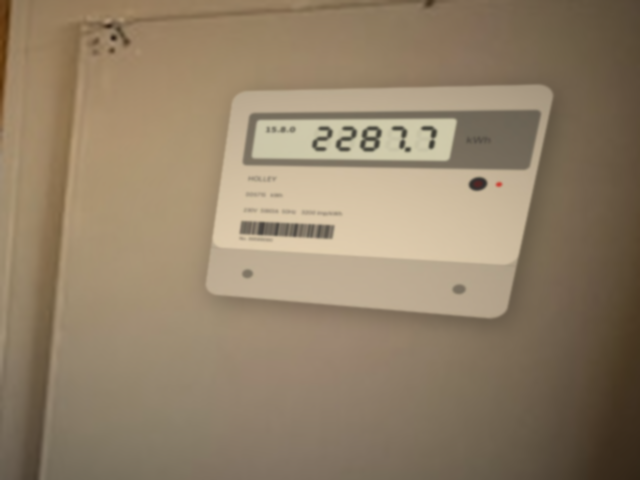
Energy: 2287.7 kWh
